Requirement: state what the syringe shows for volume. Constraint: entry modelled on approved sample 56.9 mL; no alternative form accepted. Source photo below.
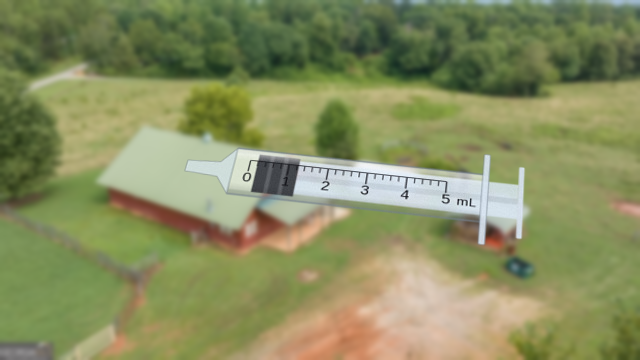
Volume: 0.2 mL
